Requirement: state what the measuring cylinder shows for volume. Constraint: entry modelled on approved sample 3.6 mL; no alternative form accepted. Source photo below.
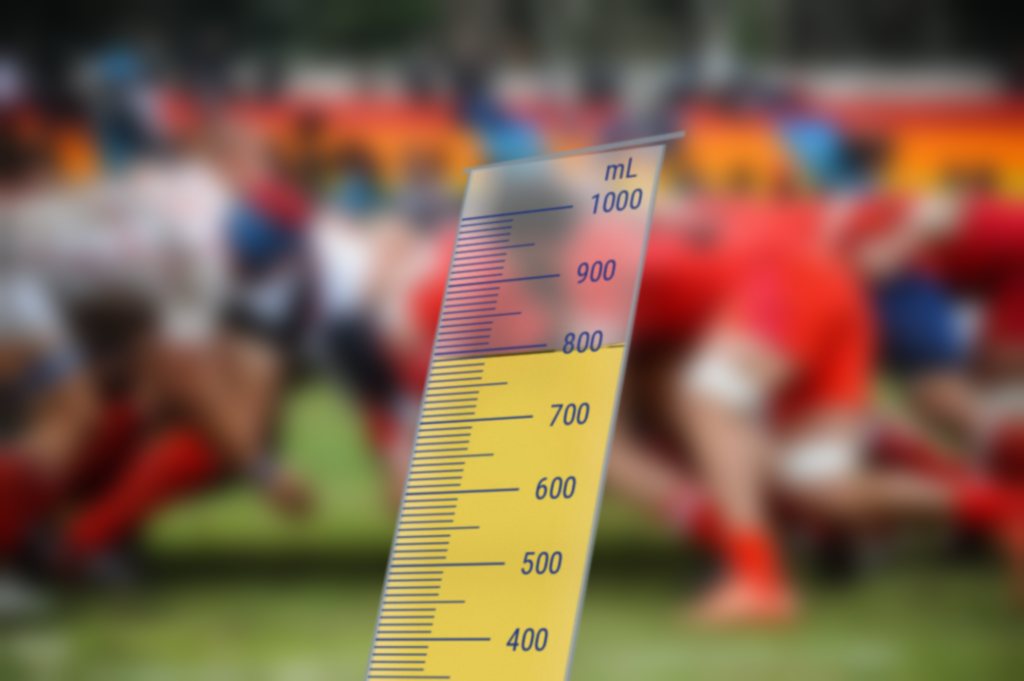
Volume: 790 mL
